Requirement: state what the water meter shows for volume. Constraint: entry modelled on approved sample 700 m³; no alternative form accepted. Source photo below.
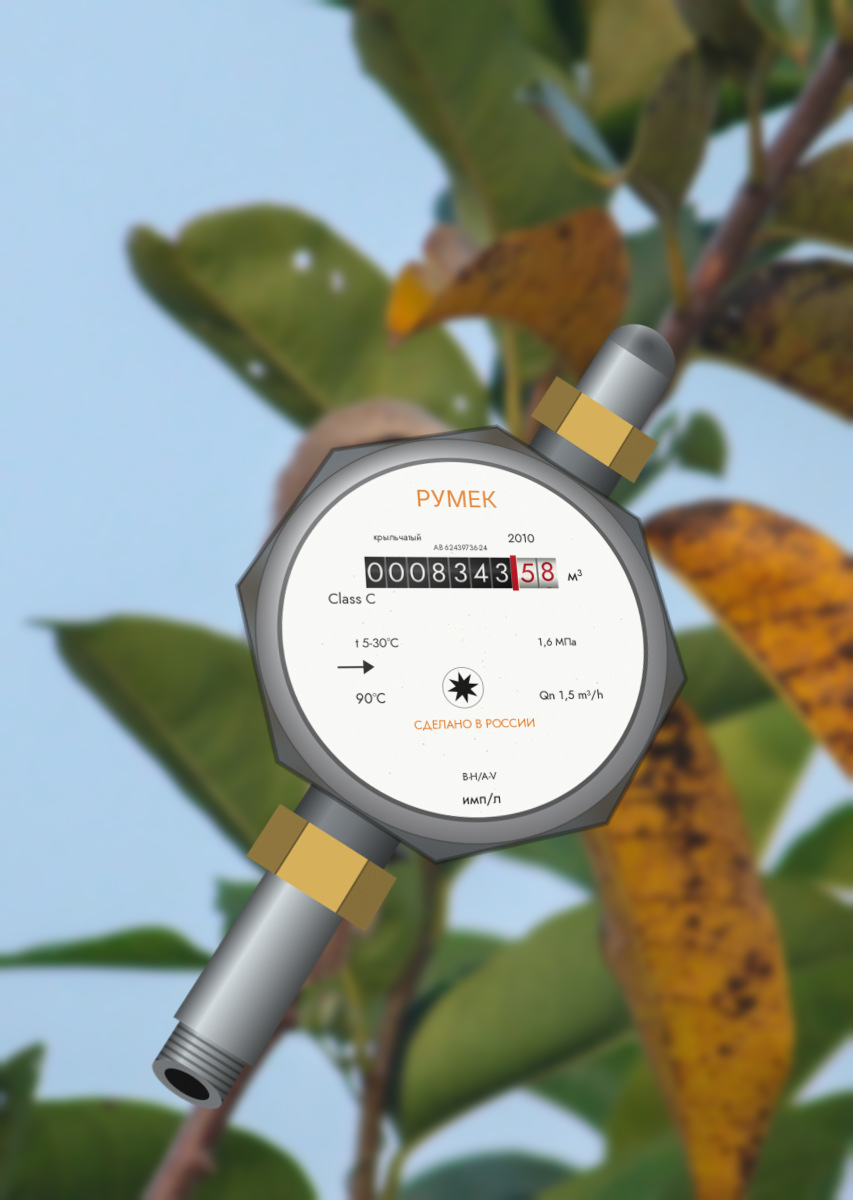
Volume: 8343.58 m³
